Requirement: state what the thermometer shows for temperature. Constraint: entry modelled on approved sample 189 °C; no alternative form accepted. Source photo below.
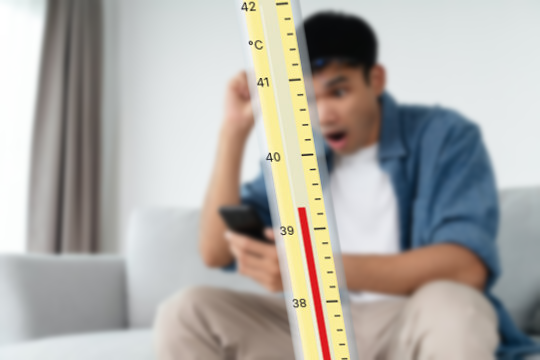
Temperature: 39.3 °C
